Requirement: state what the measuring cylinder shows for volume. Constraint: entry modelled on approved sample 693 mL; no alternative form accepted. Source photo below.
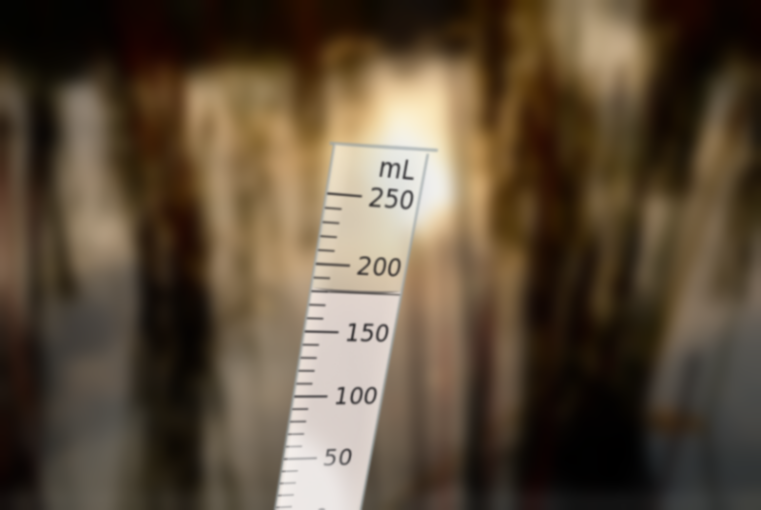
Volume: 180 mL
